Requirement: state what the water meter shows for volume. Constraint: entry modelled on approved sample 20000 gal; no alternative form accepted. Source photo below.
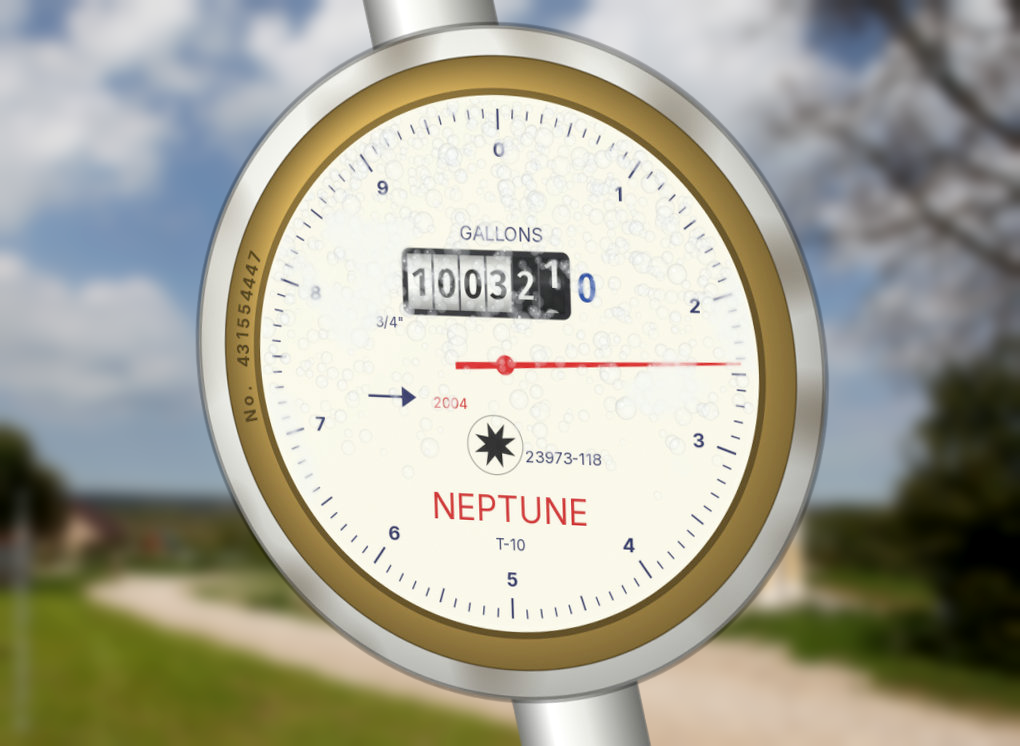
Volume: 1003212.4 gal
